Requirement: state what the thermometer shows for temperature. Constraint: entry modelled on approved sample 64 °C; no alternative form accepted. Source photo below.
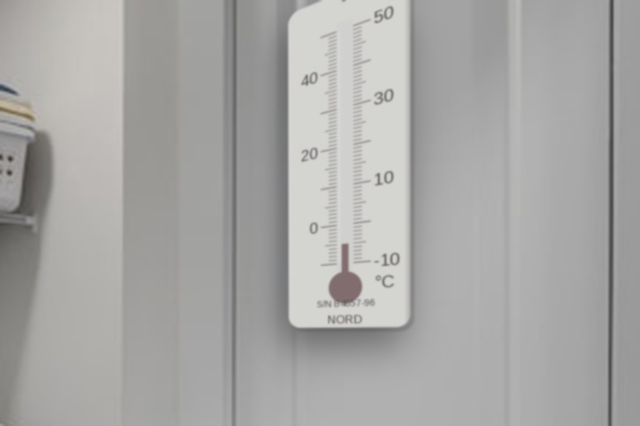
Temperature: -5 °C
